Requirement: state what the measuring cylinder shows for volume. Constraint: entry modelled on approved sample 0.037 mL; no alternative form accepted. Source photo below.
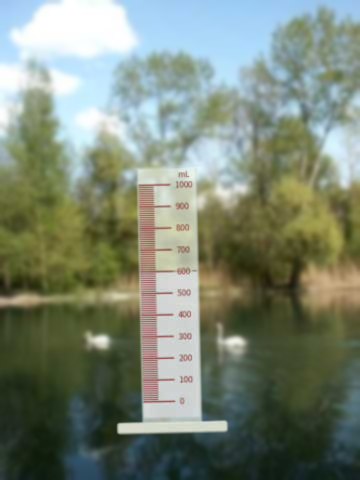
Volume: 600 mL
